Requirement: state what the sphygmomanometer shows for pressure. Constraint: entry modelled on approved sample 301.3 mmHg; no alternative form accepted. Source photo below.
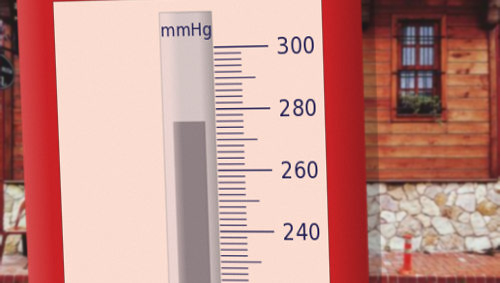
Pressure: 276 mmHg
